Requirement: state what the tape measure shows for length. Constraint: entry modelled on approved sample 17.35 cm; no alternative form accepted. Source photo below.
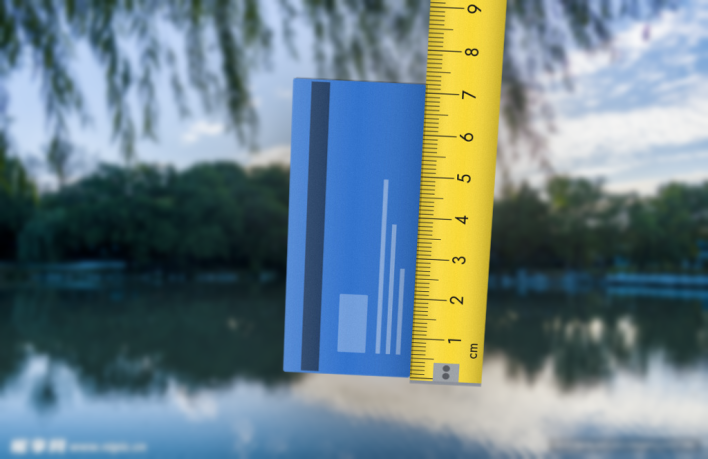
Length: 7.2 cm
